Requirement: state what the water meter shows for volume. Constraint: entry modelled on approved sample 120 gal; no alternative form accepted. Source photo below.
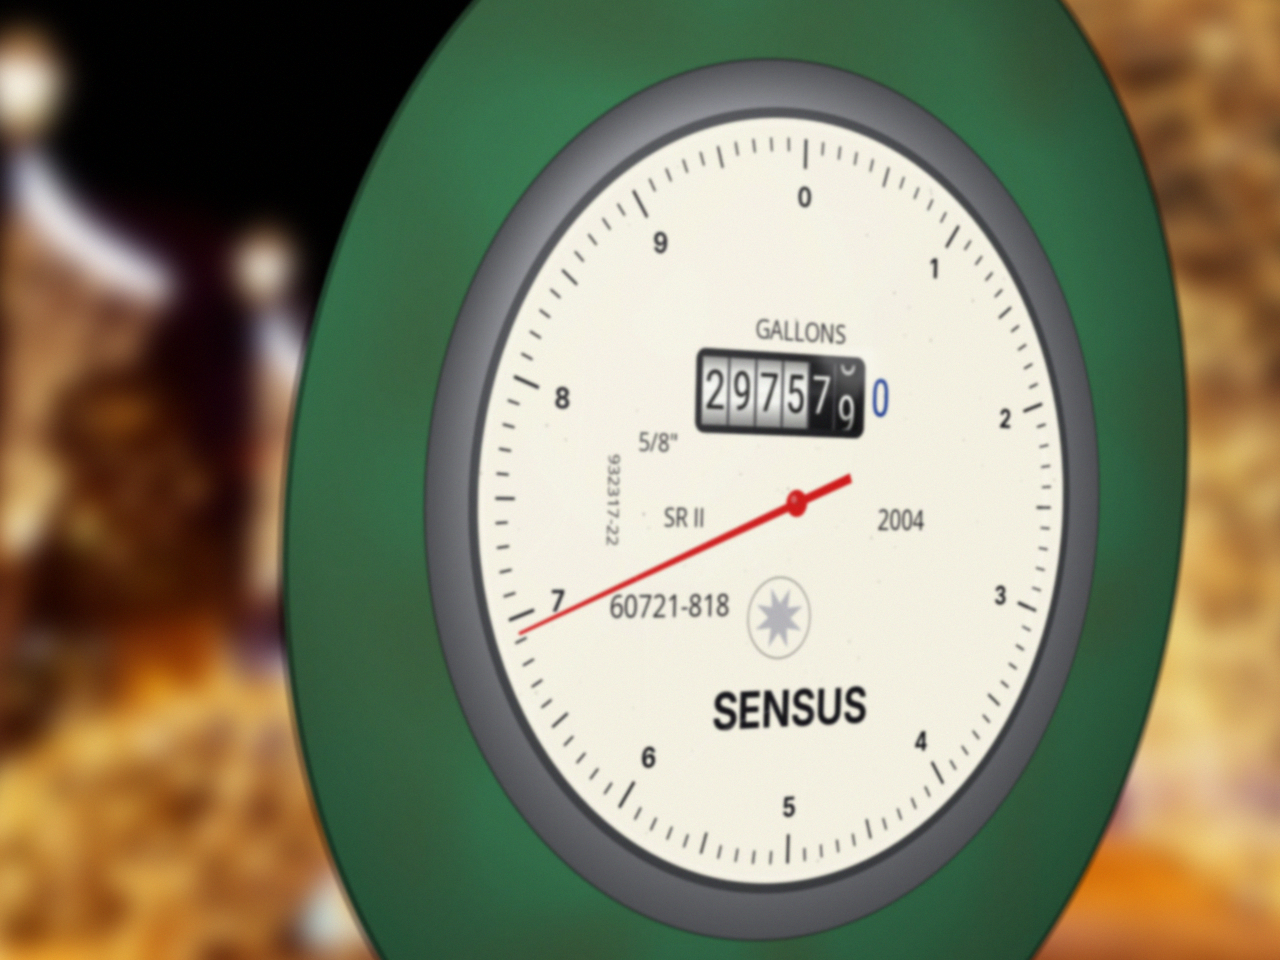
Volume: 2975786.9 gal
